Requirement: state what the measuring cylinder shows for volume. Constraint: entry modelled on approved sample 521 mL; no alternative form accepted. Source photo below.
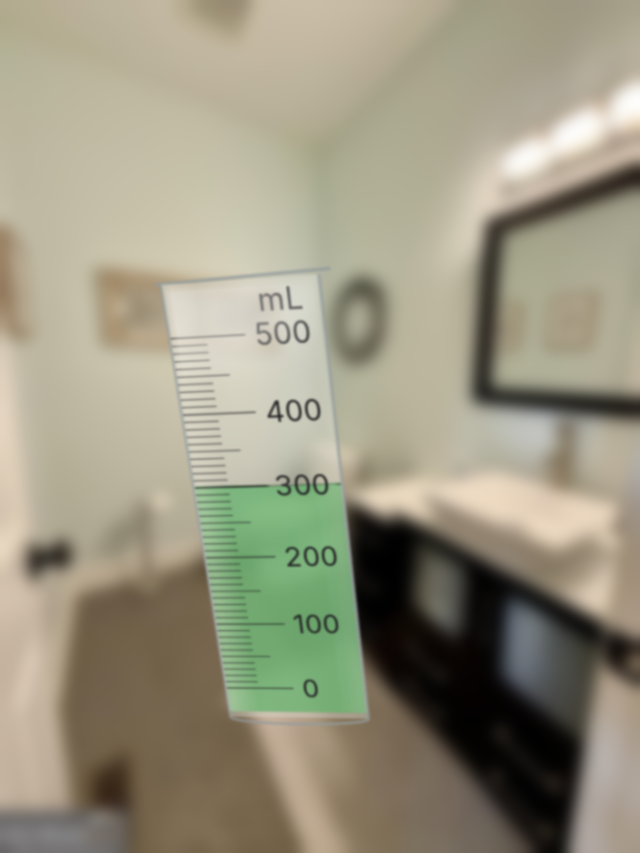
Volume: 300 mL
